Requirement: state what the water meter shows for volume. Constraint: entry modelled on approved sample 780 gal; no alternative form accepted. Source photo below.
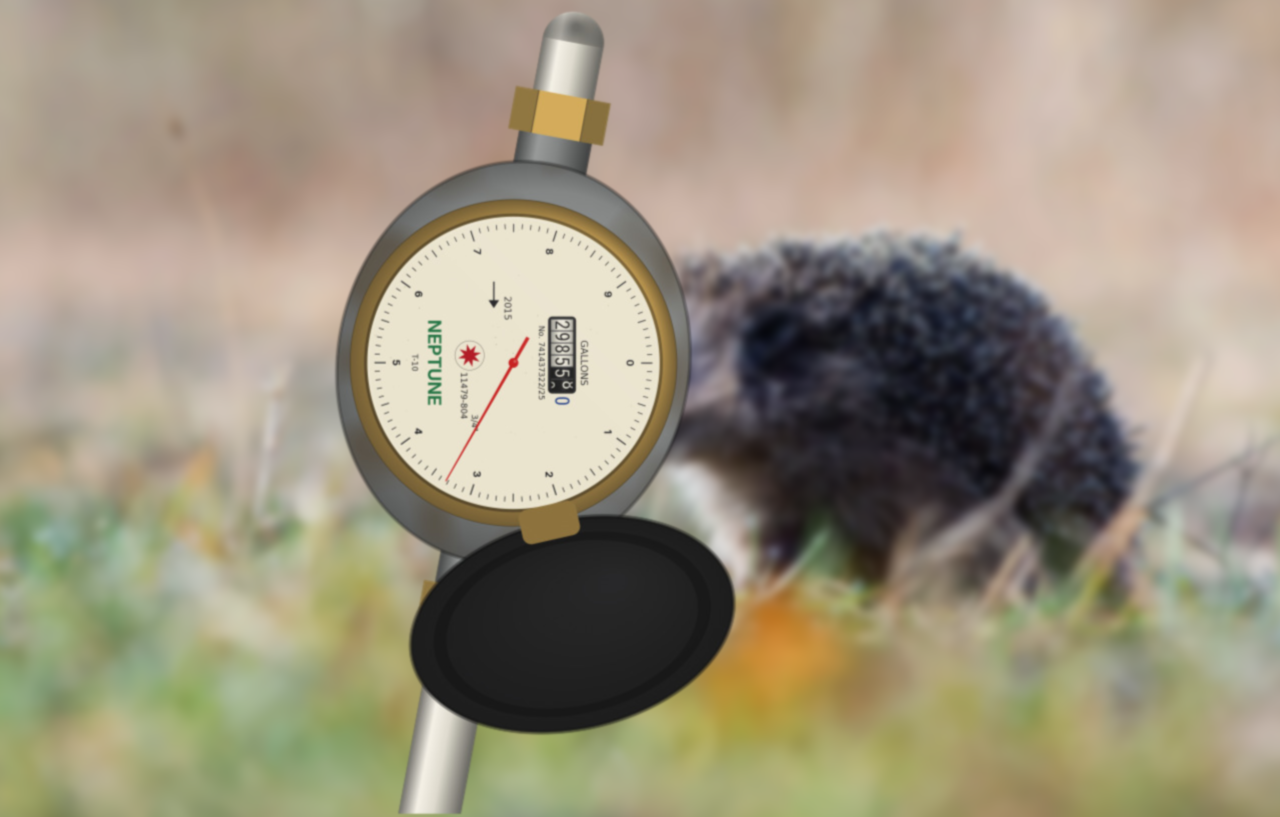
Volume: 2985583.3 gal
